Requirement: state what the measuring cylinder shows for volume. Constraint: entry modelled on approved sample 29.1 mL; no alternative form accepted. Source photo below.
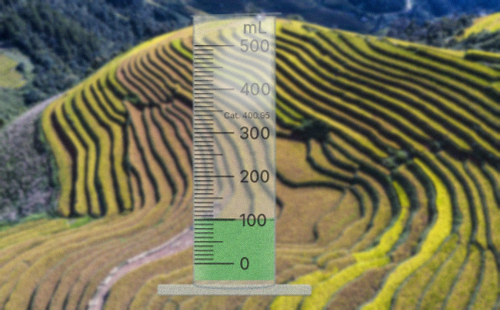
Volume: 100 mL
